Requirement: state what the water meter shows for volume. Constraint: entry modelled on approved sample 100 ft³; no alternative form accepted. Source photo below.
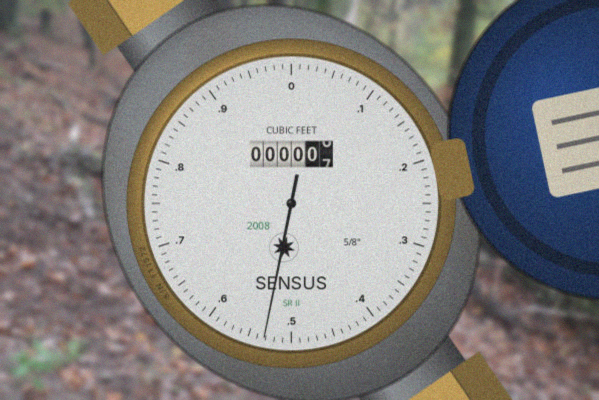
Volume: 6.53 ft³
